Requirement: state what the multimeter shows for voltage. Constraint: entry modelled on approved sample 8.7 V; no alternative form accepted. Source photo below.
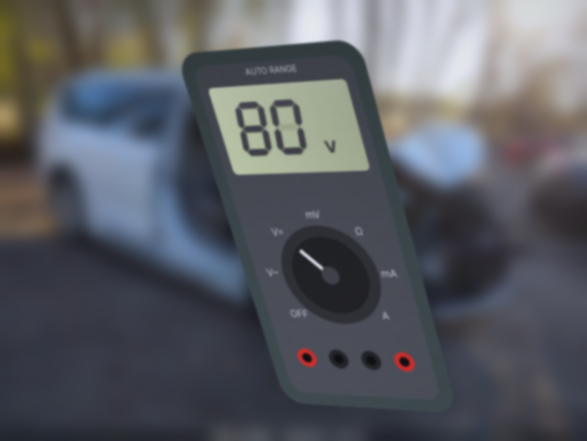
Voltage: 80 V
